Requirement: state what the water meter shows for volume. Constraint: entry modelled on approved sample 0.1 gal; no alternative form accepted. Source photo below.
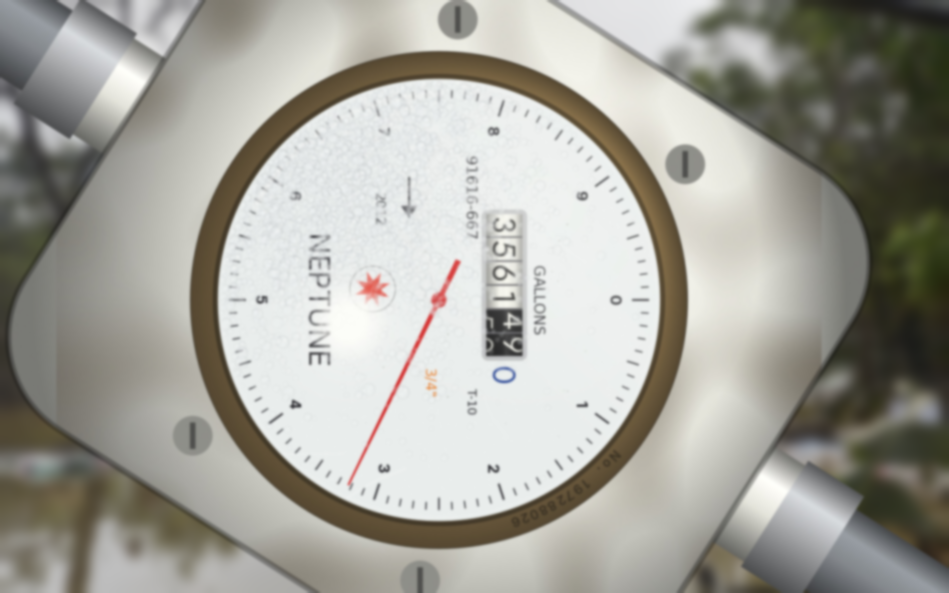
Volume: 3561493.2 gal
